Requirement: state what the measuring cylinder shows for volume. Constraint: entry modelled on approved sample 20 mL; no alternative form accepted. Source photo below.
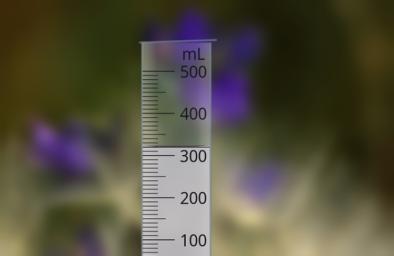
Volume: 320 mL
